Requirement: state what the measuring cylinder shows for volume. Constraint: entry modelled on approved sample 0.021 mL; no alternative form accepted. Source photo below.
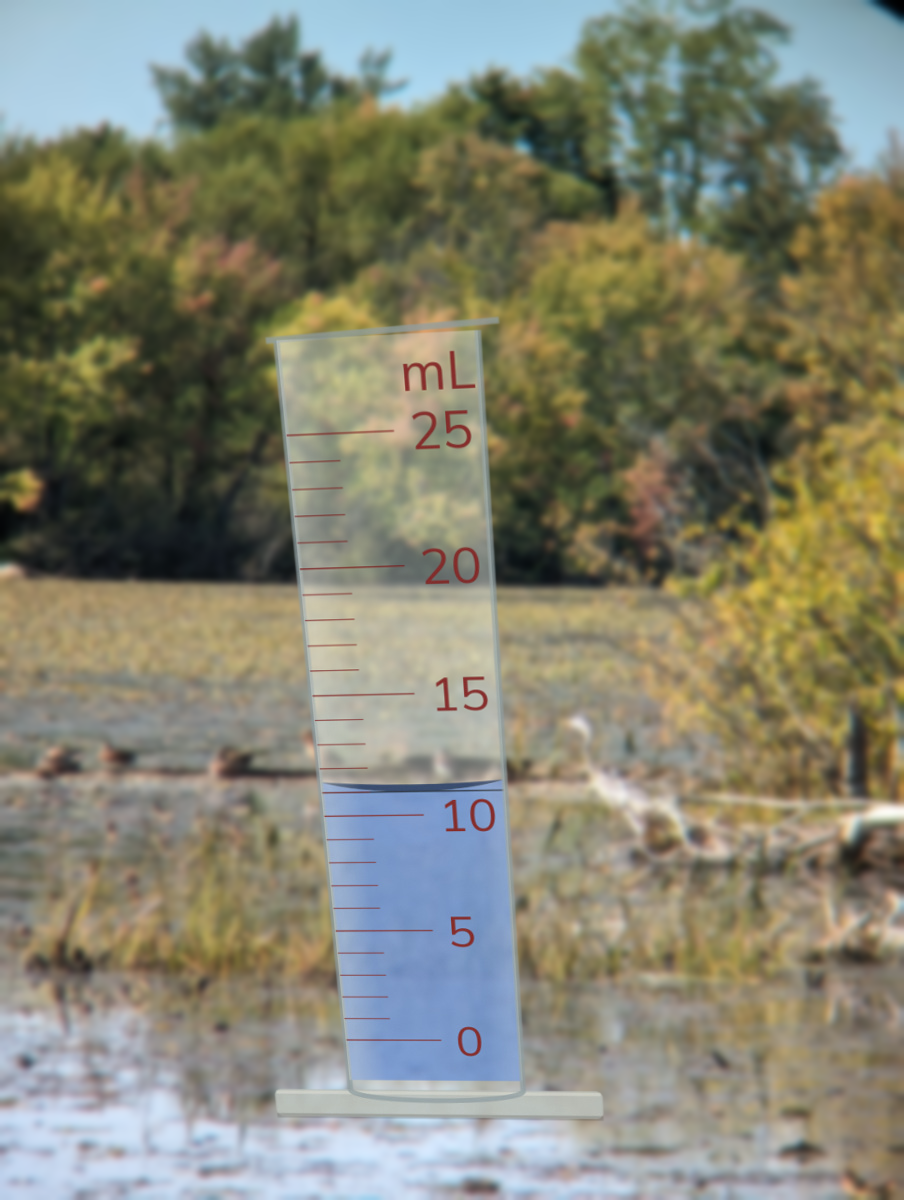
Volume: 11 mL
